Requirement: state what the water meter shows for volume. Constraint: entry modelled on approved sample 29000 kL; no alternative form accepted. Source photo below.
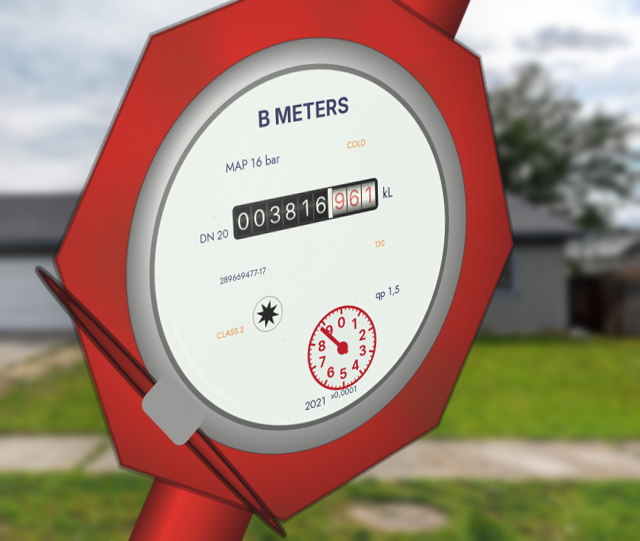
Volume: 3816.9618 kL
